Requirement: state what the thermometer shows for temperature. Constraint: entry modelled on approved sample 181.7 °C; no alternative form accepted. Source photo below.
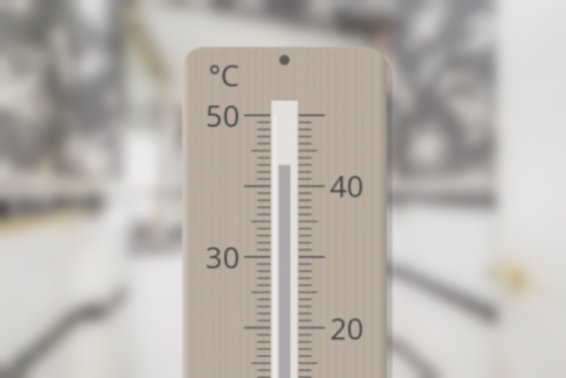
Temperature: 43 °C
